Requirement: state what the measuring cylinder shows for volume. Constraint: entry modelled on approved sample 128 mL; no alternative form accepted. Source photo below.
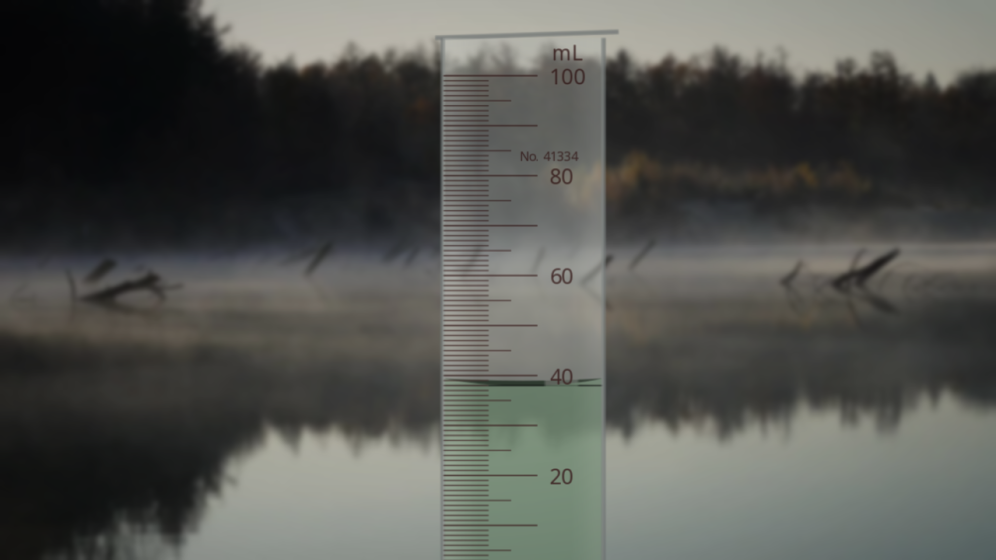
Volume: 38 mL
